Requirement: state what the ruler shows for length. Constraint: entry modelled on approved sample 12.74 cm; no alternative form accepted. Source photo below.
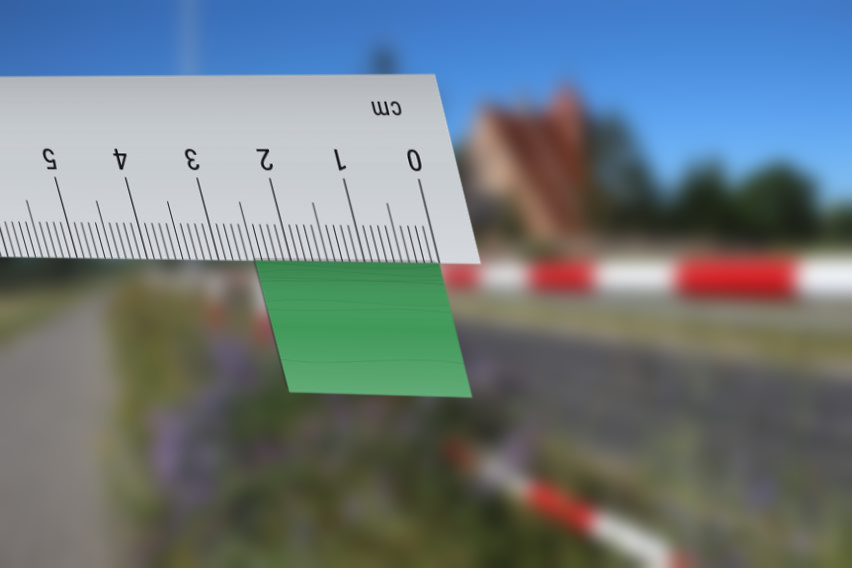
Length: 2.5 cm
